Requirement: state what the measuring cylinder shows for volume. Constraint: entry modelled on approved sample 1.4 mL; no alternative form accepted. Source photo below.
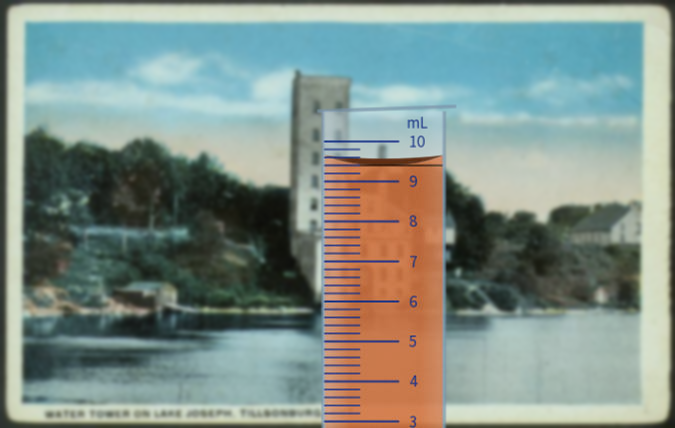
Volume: 9.4 mL
